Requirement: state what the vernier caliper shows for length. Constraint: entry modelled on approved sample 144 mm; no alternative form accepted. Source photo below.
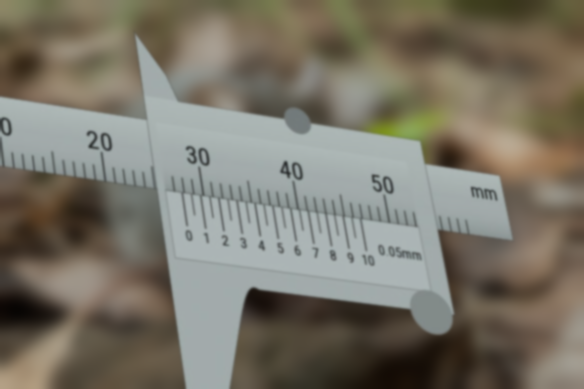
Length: 27.8 mm
